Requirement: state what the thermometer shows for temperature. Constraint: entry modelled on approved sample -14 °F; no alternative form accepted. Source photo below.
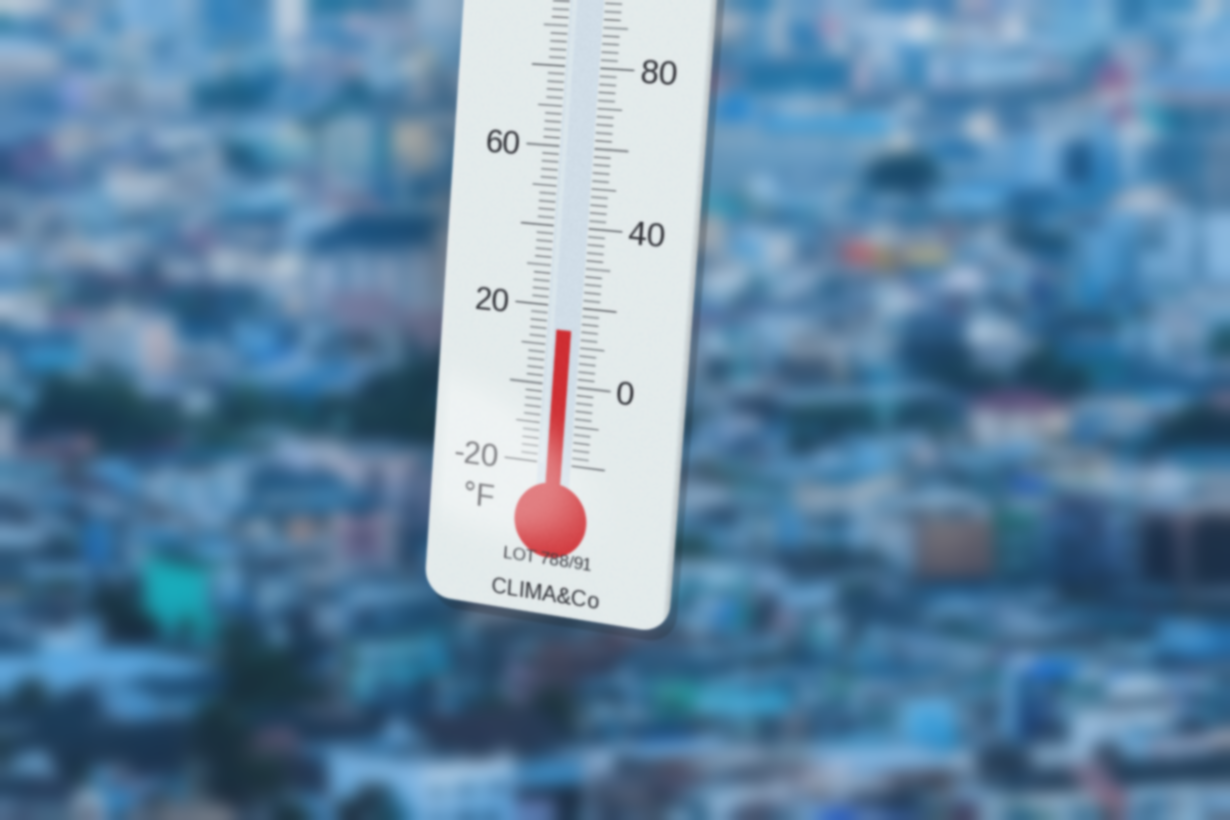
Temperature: 14 °F
